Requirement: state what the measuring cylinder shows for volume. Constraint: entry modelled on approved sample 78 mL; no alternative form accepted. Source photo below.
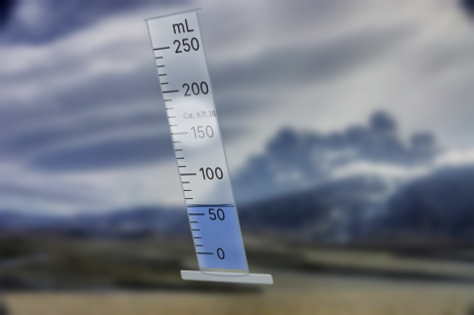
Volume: 60 mL
